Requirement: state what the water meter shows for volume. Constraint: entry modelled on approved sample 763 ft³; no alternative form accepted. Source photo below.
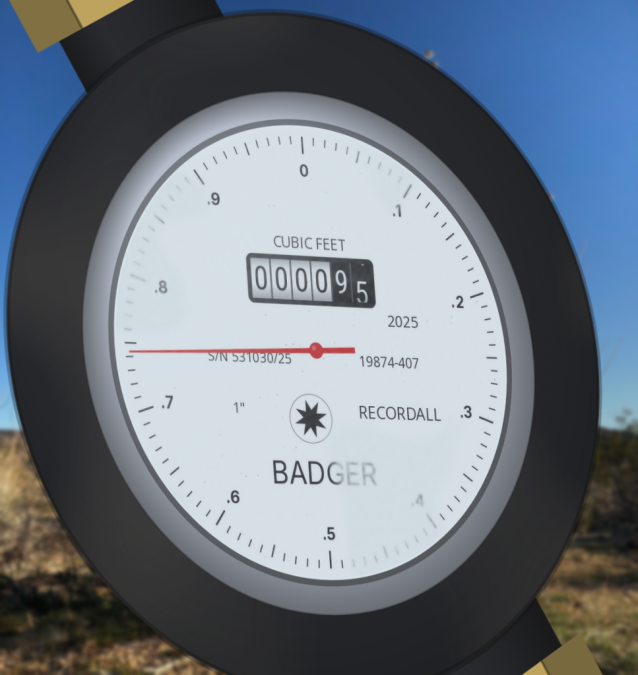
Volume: 94.74 ft³
